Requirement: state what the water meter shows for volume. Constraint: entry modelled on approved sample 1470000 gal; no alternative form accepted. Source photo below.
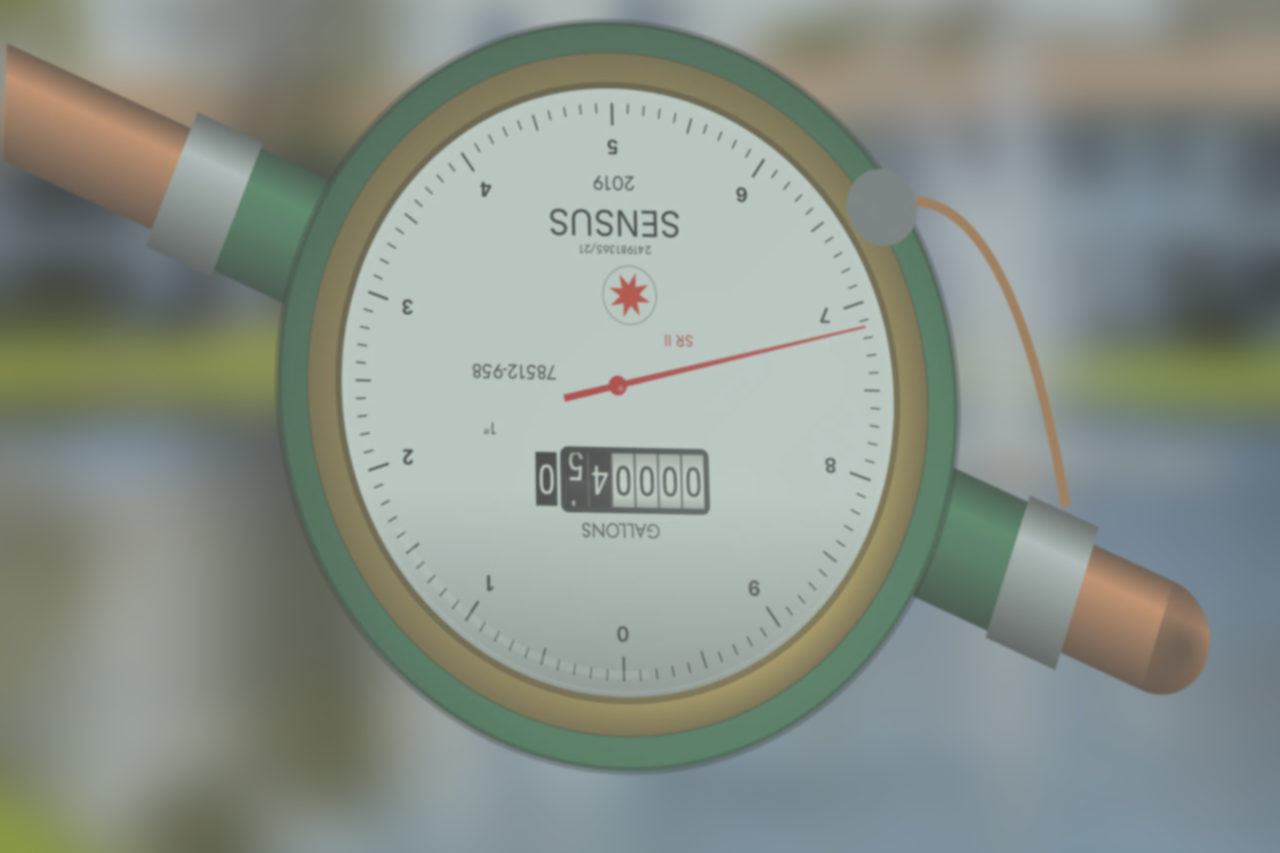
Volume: 447.1 gal
